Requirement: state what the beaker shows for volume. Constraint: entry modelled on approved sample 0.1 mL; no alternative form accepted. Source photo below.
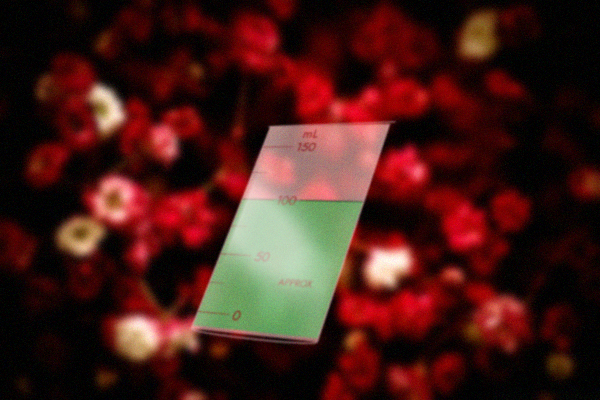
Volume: 100 mL
